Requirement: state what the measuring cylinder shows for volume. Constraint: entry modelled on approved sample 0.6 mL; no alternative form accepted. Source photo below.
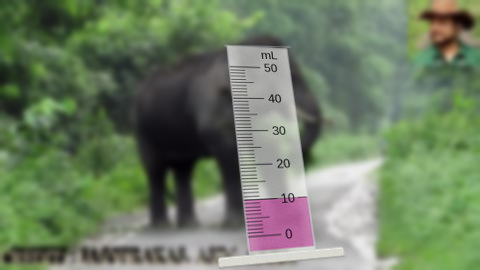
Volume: 10 mL
